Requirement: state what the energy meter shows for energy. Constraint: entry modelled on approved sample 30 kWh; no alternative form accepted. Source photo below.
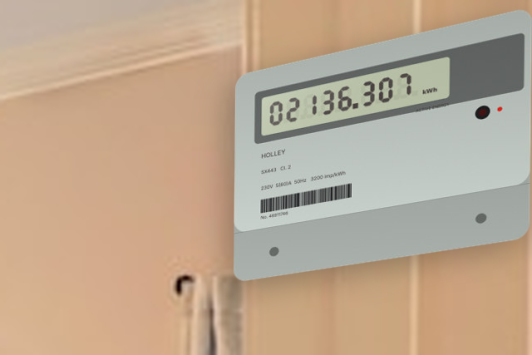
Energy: 2136.307 kWh
